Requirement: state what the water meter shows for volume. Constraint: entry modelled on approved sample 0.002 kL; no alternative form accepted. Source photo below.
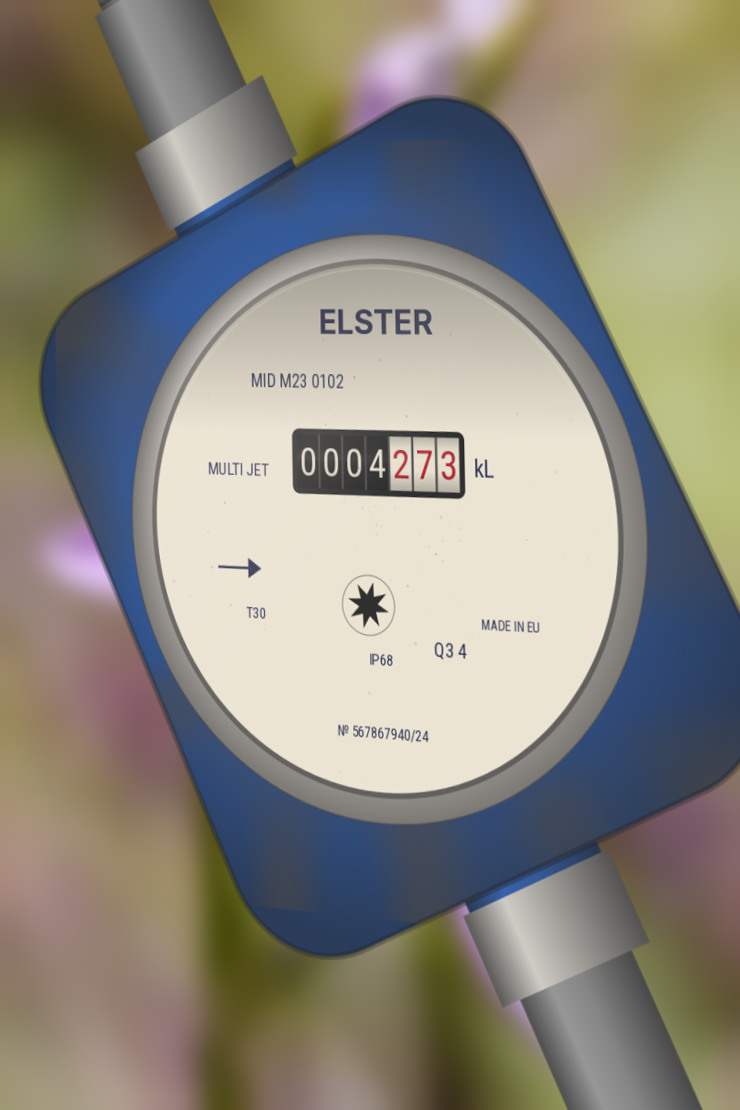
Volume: 4.273 kL
